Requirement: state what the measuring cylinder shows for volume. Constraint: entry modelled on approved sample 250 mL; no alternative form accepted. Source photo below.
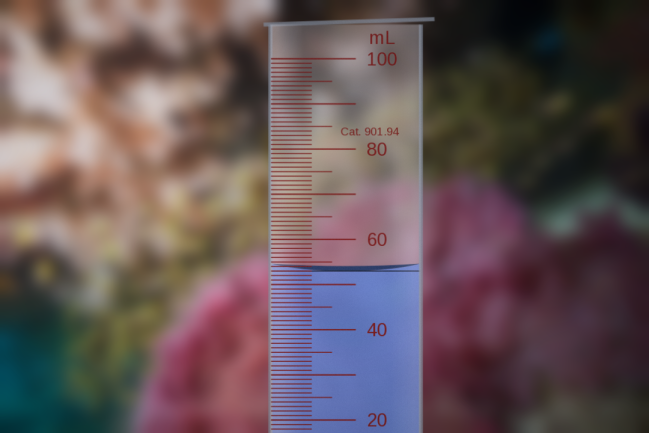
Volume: 53 mL
